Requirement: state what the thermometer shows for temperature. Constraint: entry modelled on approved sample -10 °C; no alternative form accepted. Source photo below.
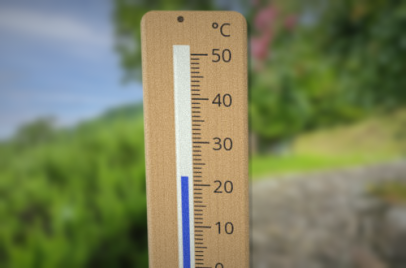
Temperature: 22 °C
